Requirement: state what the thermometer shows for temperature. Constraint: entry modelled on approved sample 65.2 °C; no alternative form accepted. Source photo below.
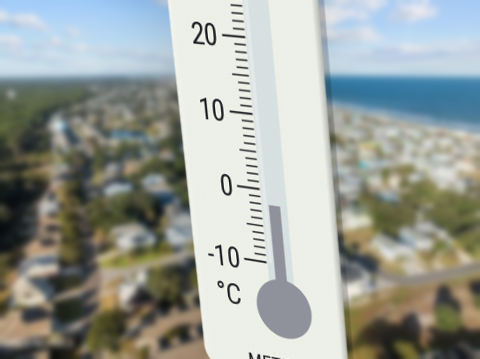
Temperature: -2 °C
